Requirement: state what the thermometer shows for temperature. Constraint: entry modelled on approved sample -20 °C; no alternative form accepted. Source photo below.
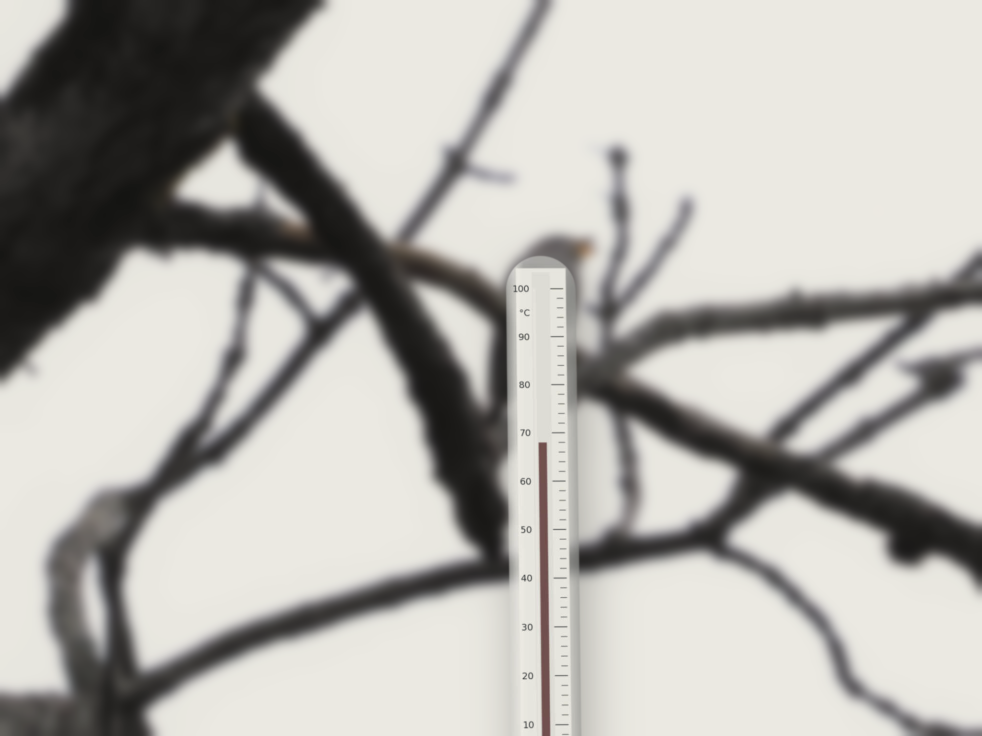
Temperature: 68 °C
